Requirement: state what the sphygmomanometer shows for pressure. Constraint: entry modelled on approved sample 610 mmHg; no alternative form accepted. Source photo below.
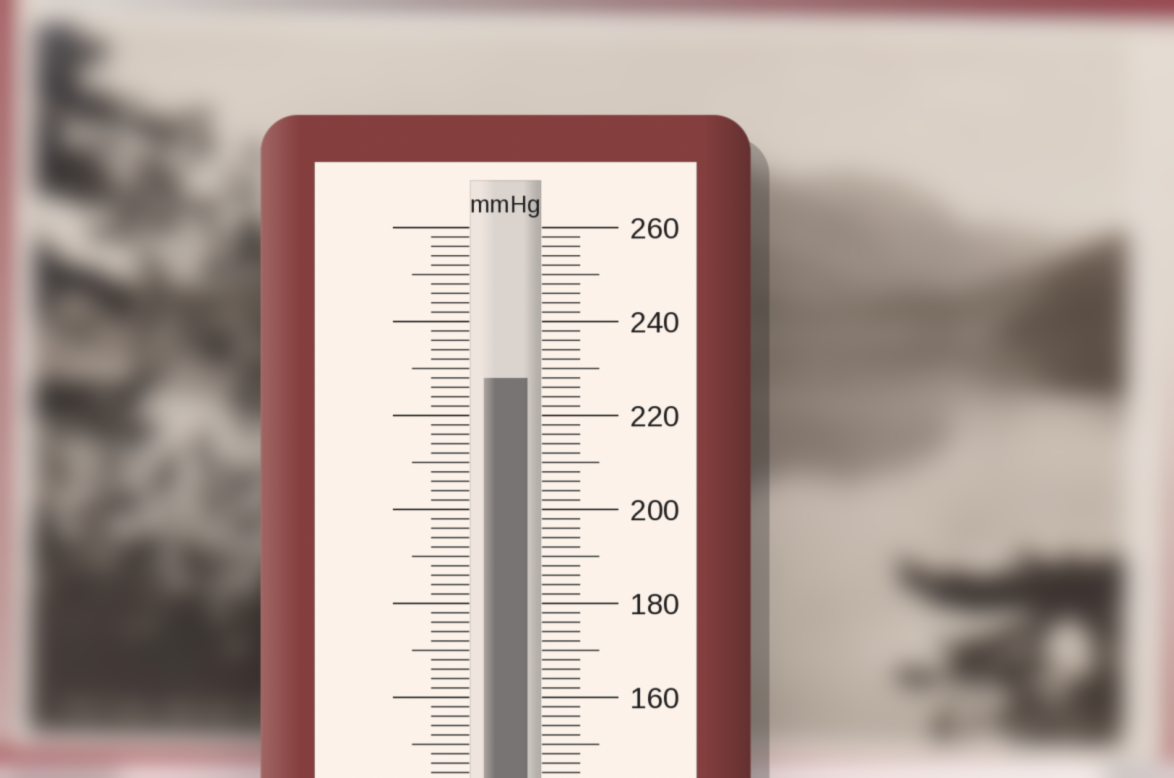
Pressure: 228 mmHg
